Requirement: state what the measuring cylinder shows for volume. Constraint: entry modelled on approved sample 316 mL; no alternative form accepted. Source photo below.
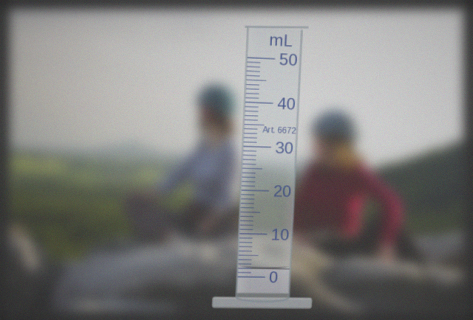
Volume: 2 mL
